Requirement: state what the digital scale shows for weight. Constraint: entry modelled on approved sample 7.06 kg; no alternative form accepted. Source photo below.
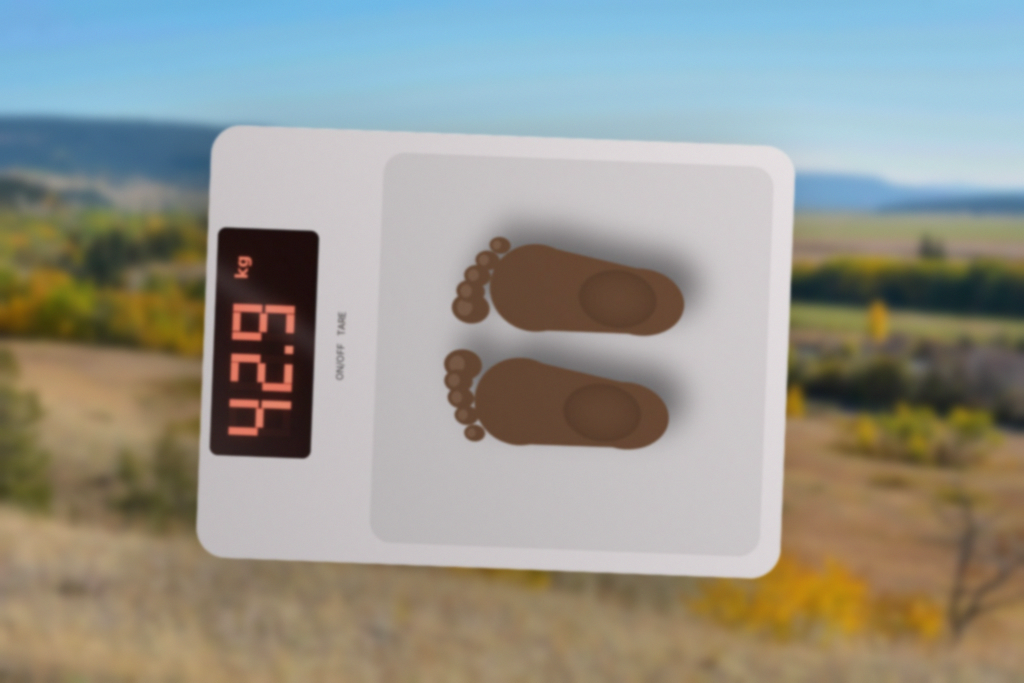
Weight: 42.9 kg
